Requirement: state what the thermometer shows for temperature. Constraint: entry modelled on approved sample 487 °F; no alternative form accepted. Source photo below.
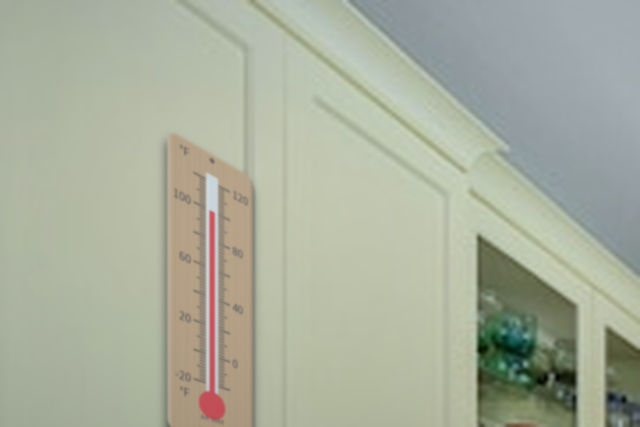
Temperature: 100 °F
